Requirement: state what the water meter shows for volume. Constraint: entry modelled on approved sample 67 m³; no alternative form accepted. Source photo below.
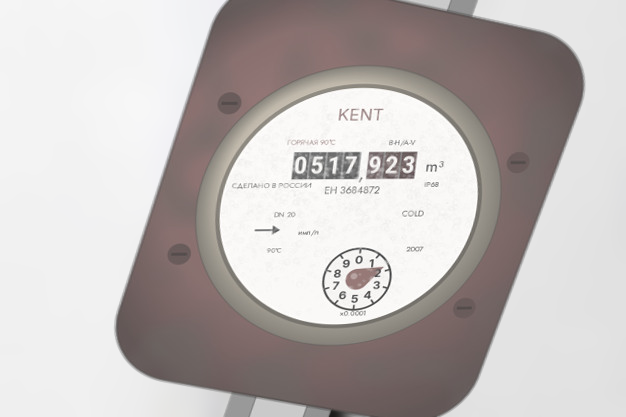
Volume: 517.9231 m³
